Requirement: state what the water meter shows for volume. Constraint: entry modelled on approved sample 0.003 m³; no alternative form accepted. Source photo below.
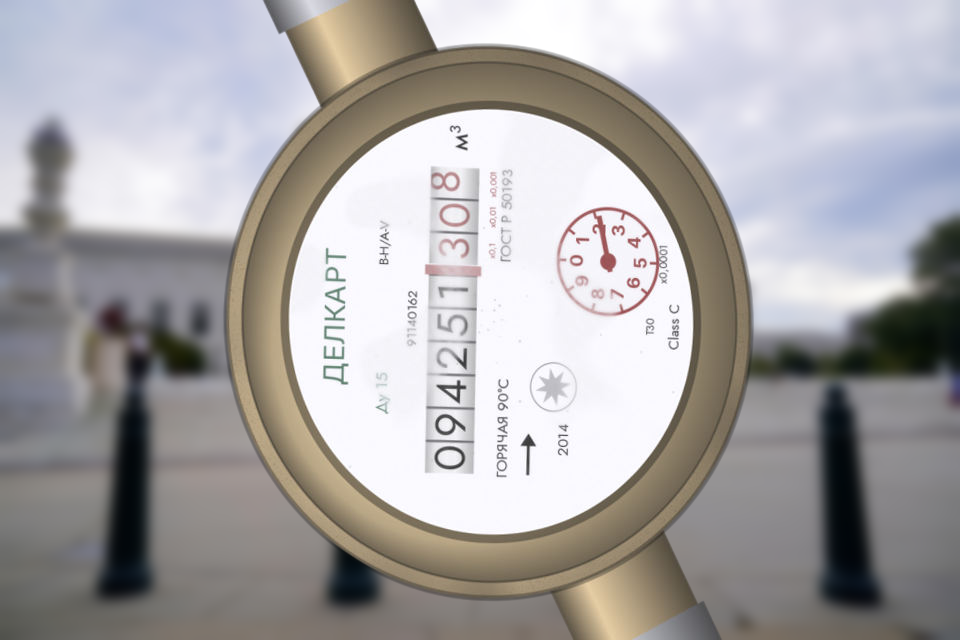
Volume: 94251.3082 m³
